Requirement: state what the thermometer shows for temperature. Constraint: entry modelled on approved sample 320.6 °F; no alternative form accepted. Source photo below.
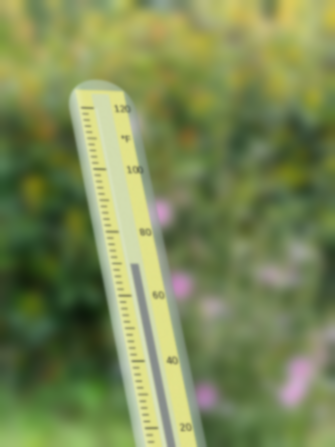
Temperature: 70 °F
